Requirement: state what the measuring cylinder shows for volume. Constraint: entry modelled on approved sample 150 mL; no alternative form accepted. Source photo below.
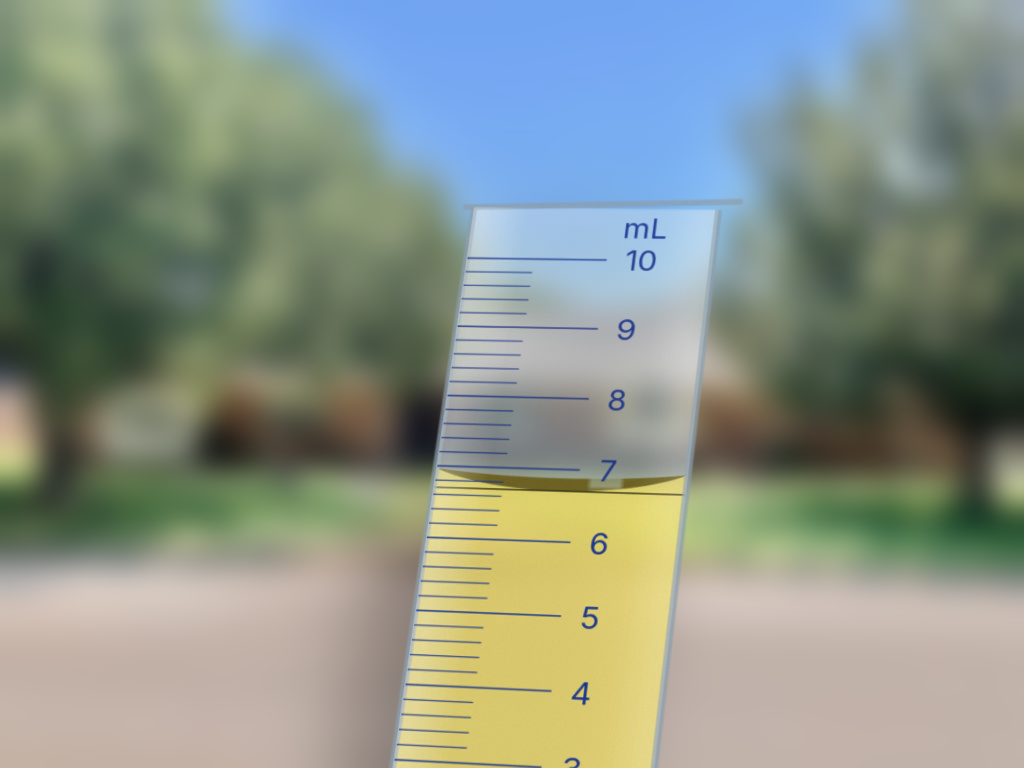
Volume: 6.7 mL
